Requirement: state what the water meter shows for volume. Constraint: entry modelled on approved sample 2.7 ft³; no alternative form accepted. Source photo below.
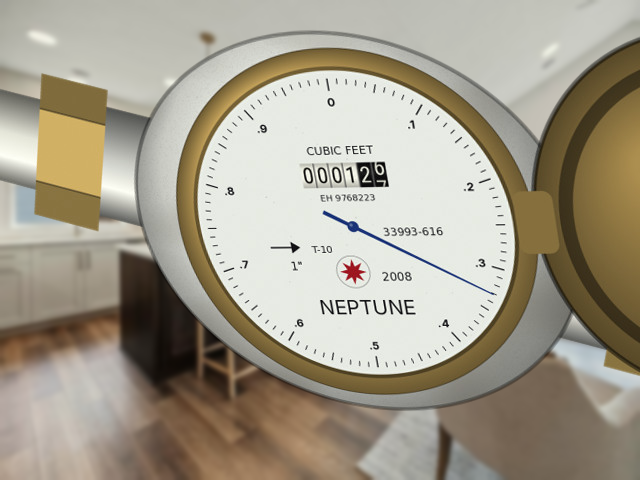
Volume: 126.33 ft³
